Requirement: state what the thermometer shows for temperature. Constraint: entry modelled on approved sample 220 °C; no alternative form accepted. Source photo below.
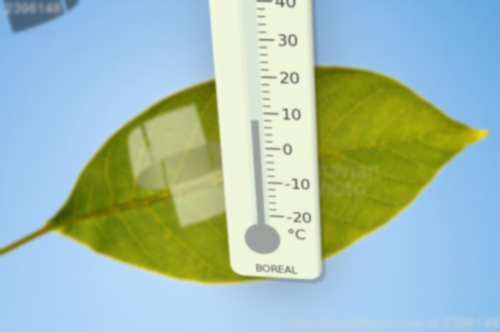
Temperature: 8 °C
